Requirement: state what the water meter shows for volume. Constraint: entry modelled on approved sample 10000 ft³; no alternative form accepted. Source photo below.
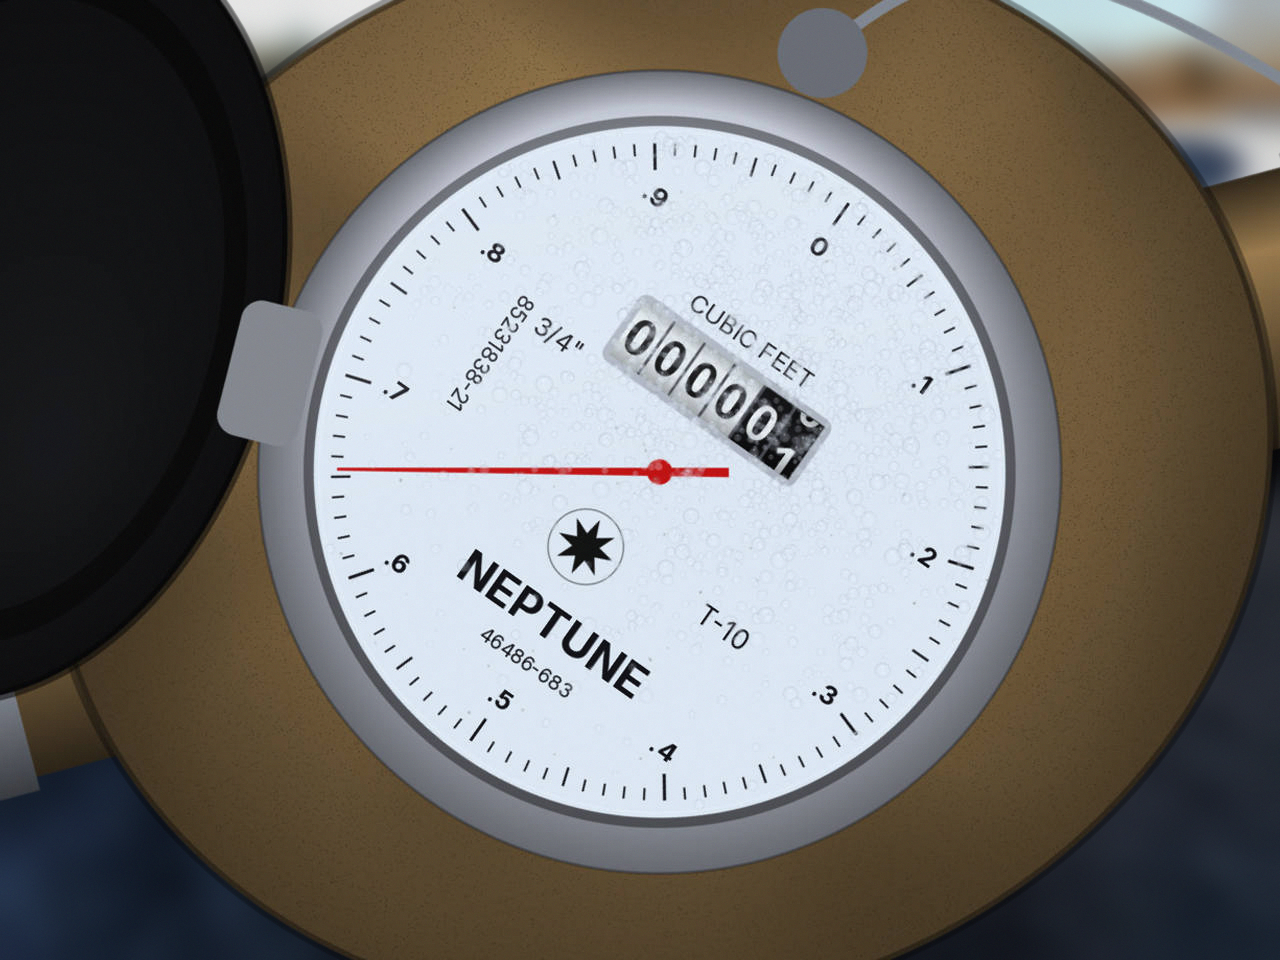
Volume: 0.65 ft³
